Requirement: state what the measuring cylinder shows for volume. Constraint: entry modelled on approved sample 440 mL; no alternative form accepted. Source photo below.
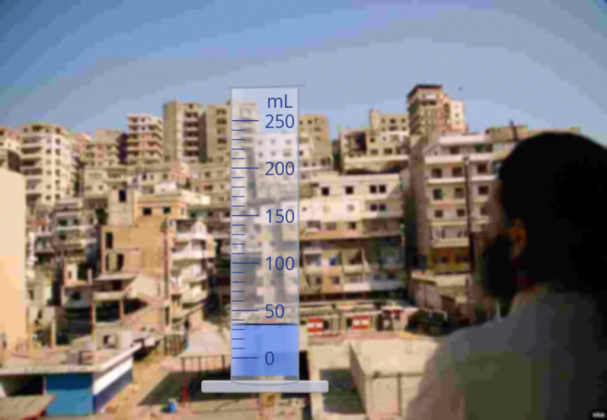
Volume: 35 mL
